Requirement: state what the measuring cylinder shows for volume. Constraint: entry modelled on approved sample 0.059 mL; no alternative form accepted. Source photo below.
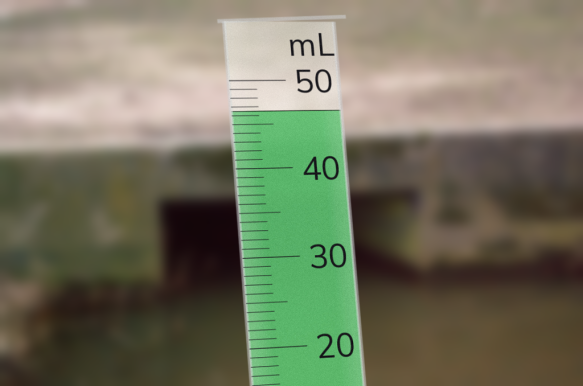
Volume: 46.5 mL
